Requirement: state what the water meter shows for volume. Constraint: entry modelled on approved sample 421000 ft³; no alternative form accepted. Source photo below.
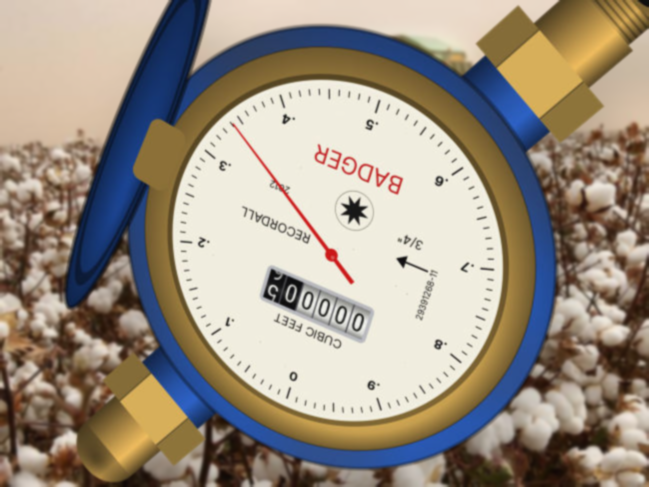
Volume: 5.34 ft³
